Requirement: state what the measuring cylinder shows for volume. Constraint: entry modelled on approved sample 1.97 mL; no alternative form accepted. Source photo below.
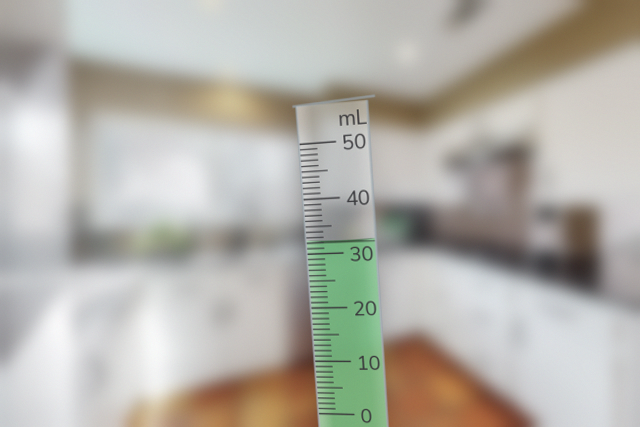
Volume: 32 mL
